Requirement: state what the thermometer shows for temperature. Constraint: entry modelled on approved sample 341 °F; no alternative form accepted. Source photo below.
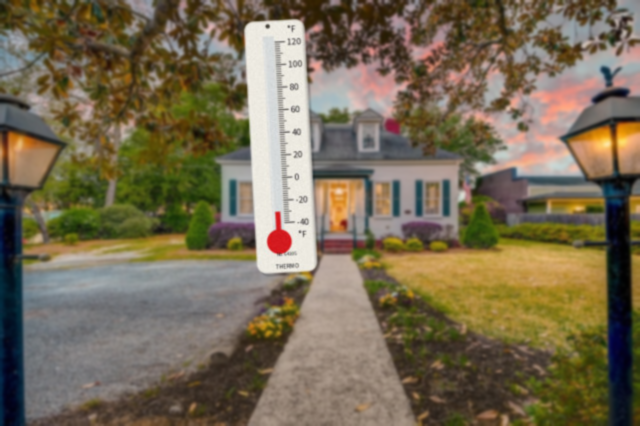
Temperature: -30 °F
